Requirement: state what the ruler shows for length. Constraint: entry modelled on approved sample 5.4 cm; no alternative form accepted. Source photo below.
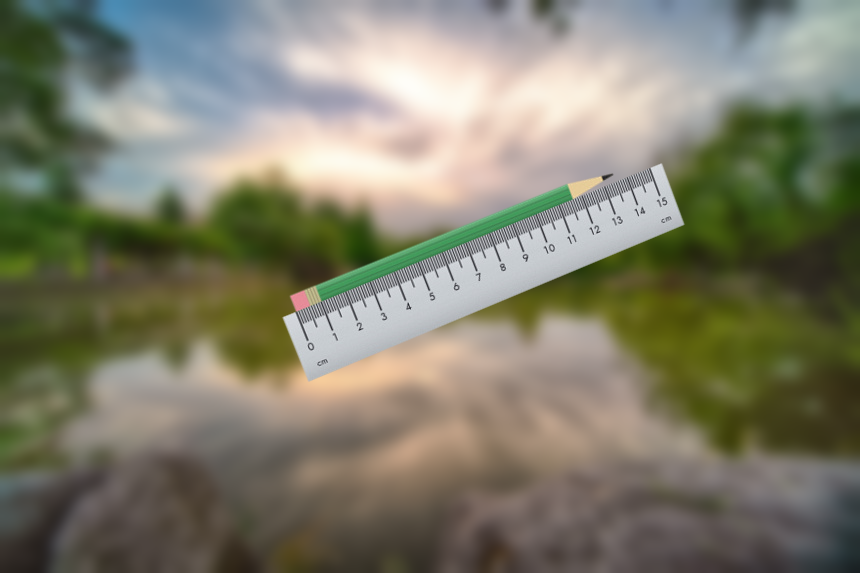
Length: 13.5 cm
